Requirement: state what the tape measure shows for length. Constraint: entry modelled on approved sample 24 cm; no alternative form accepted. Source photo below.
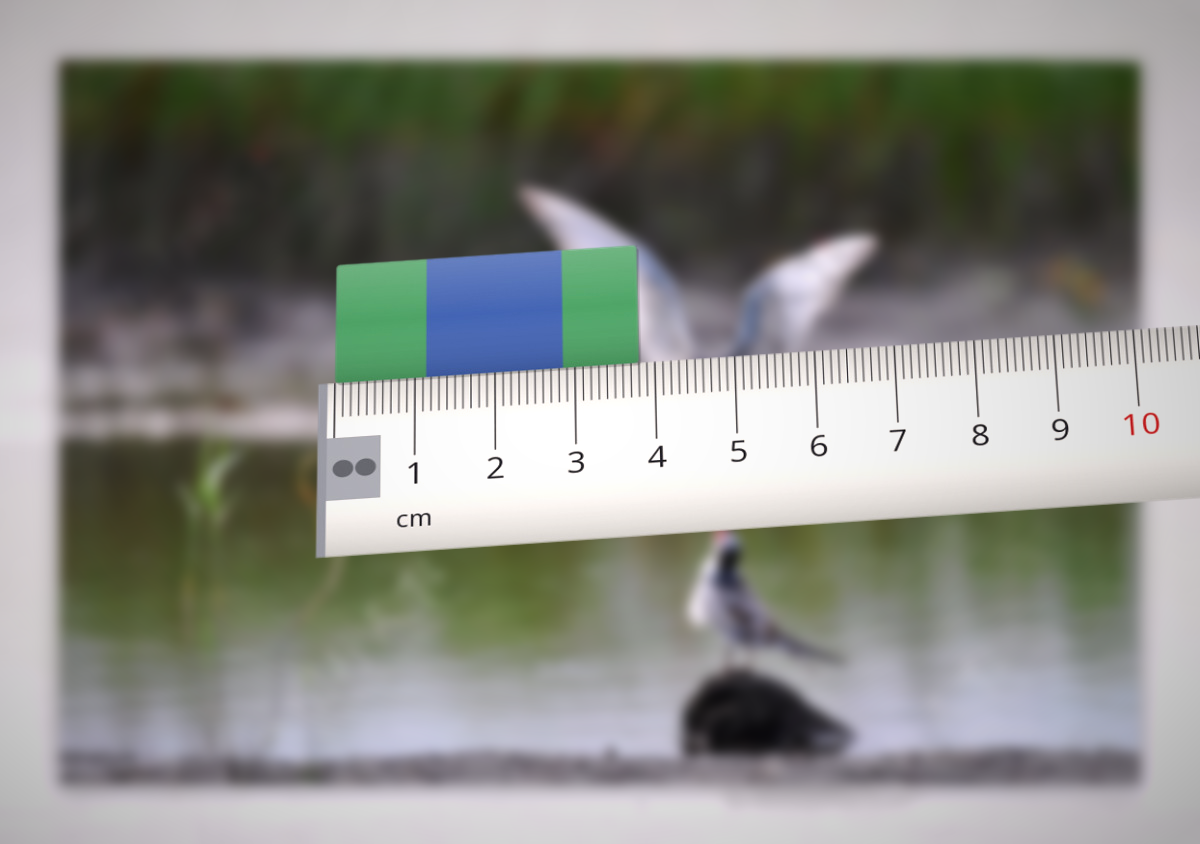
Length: 3.8 cm
